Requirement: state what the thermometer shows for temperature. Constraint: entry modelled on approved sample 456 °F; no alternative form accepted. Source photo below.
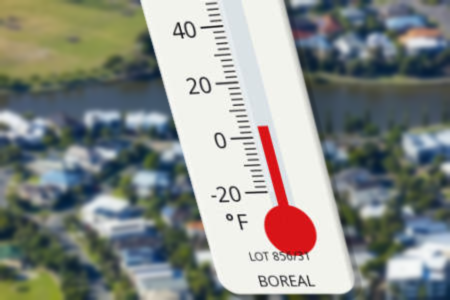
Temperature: 4 °F
